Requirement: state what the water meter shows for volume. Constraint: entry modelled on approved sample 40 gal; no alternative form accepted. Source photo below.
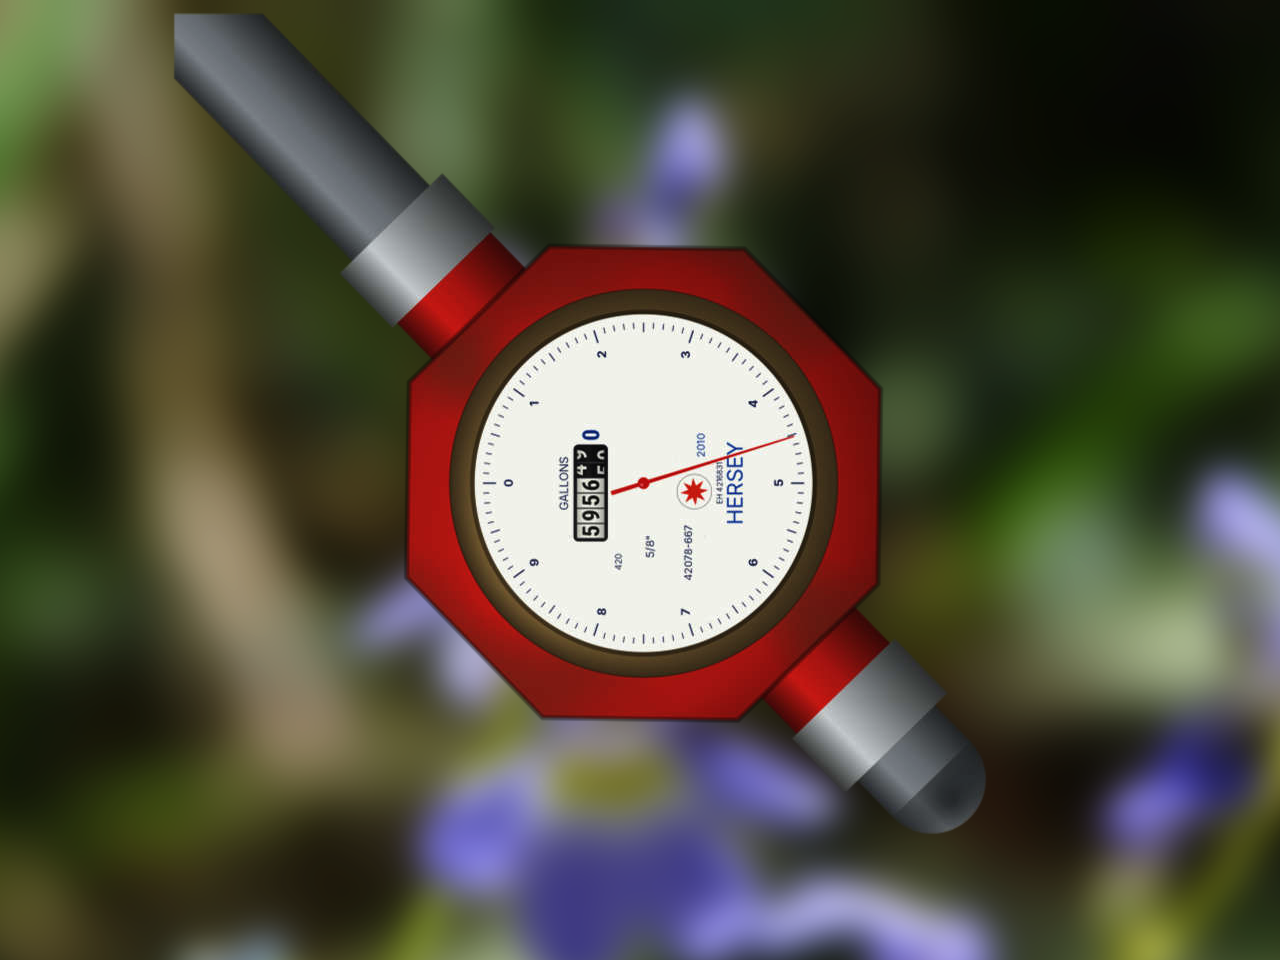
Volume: 5956494.5 gal
